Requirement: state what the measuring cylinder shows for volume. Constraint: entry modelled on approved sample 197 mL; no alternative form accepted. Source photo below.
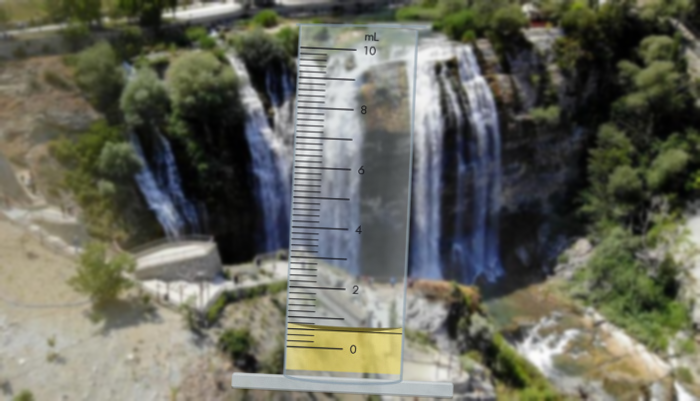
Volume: 0.6 mL
